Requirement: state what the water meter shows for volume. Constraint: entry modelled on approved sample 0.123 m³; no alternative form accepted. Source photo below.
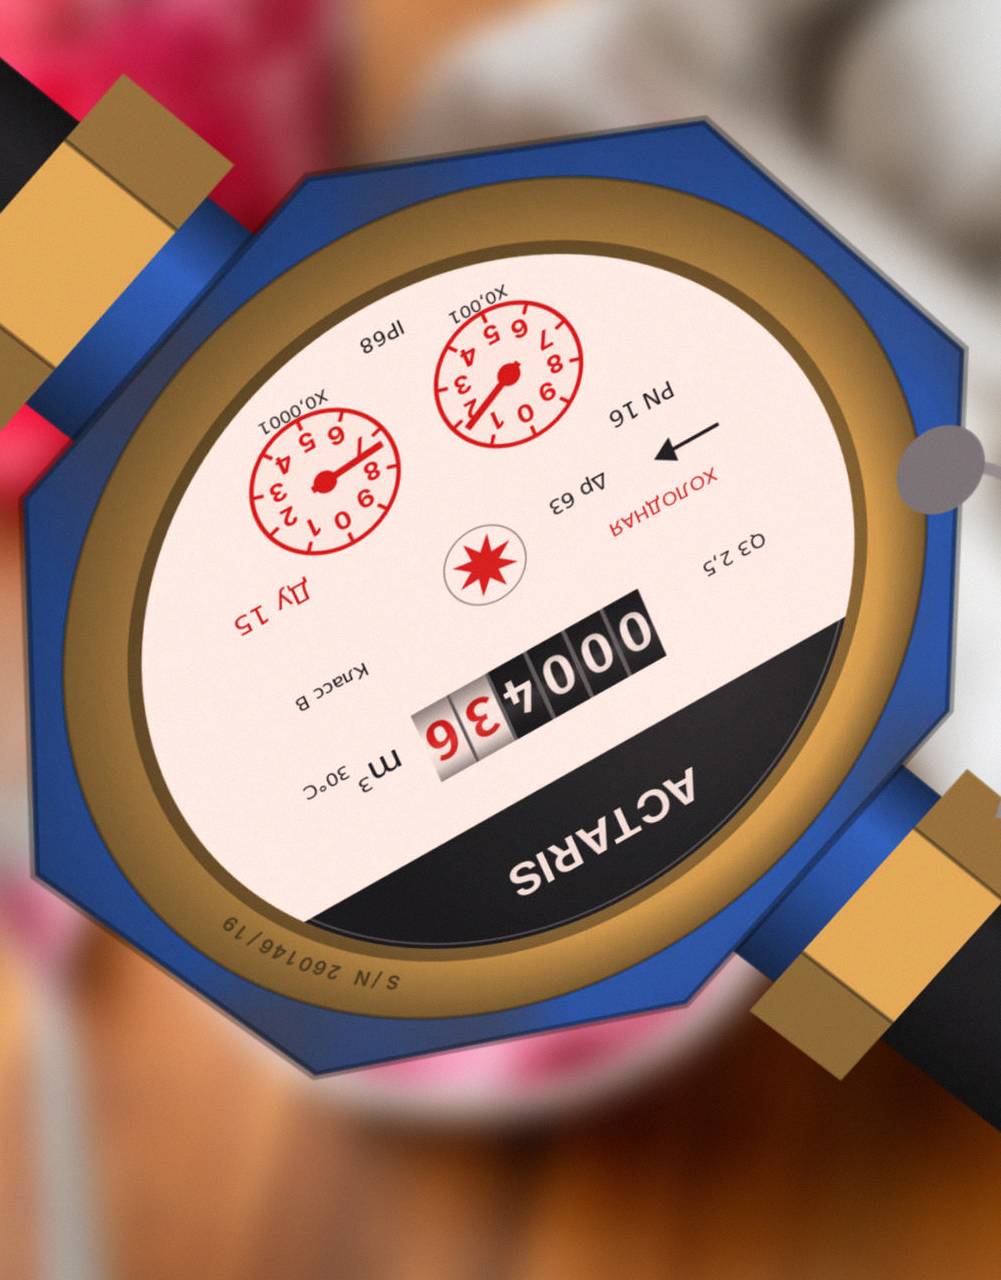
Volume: 4.3617 m³
